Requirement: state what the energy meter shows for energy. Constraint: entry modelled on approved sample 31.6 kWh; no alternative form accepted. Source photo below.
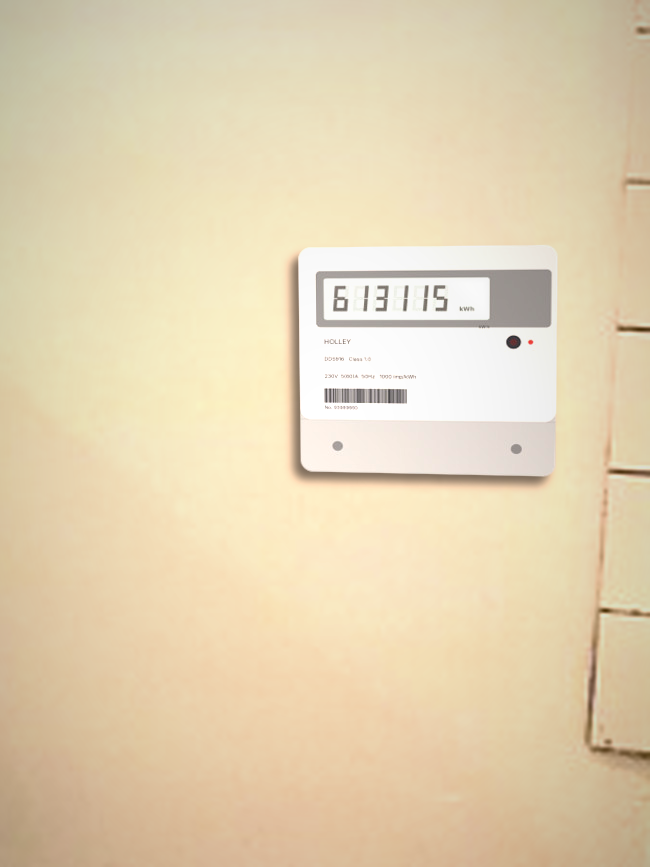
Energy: 613115 kWh
